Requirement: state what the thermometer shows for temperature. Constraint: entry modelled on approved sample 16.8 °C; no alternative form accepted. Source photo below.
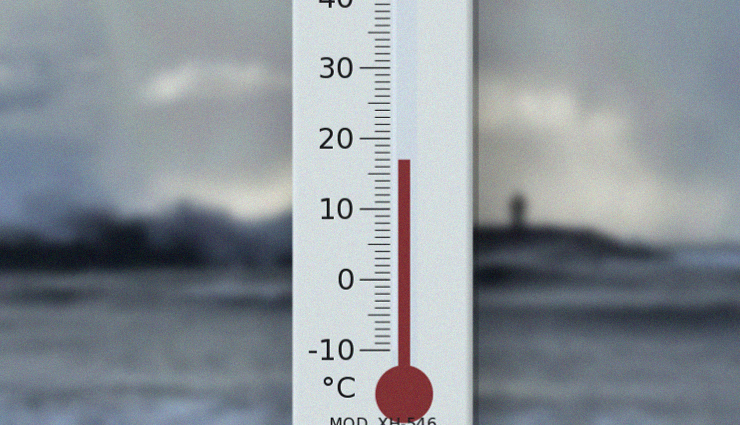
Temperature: 17 °C
